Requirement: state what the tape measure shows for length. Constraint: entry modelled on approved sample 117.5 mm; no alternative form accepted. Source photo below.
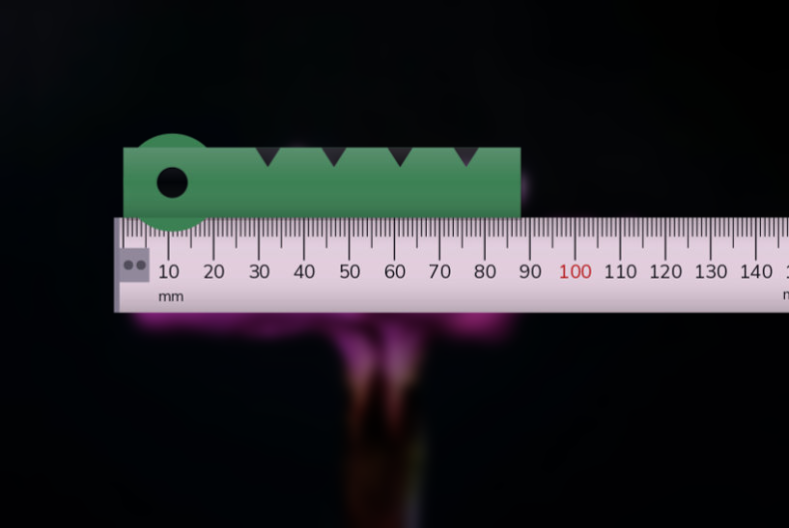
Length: 88 mm
